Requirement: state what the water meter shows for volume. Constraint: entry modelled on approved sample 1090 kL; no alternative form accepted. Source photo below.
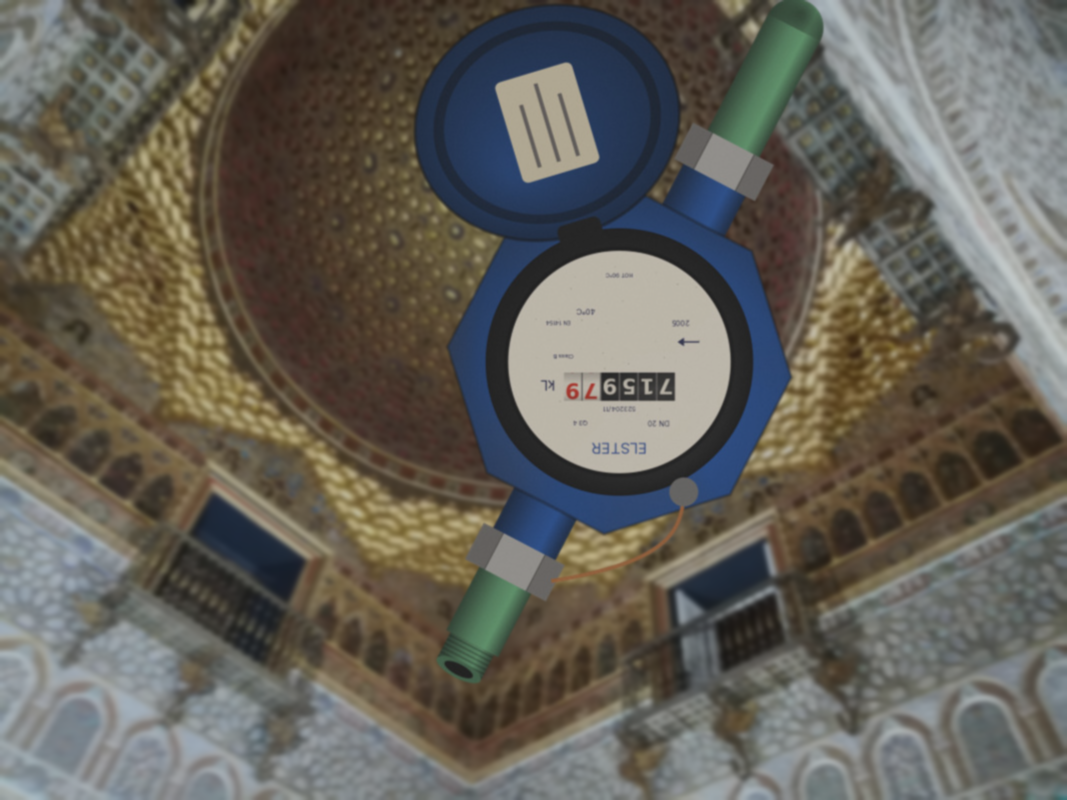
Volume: 7159.79 kL
